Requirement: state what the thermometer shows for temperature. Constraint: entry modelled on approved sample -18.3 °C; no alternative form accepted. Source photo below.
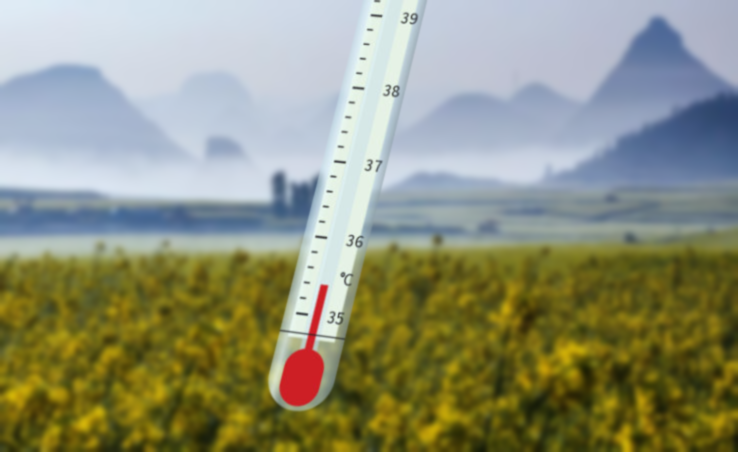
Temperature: 35.4 °C
